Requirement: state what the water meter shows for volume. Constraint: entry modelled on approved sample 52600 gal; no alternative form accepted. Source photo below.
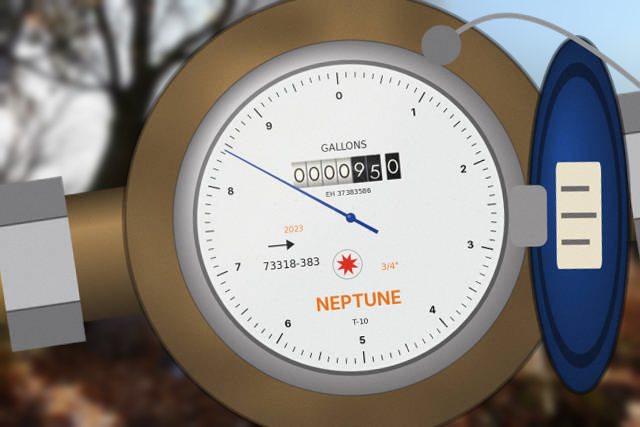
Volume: 948.4 gal
